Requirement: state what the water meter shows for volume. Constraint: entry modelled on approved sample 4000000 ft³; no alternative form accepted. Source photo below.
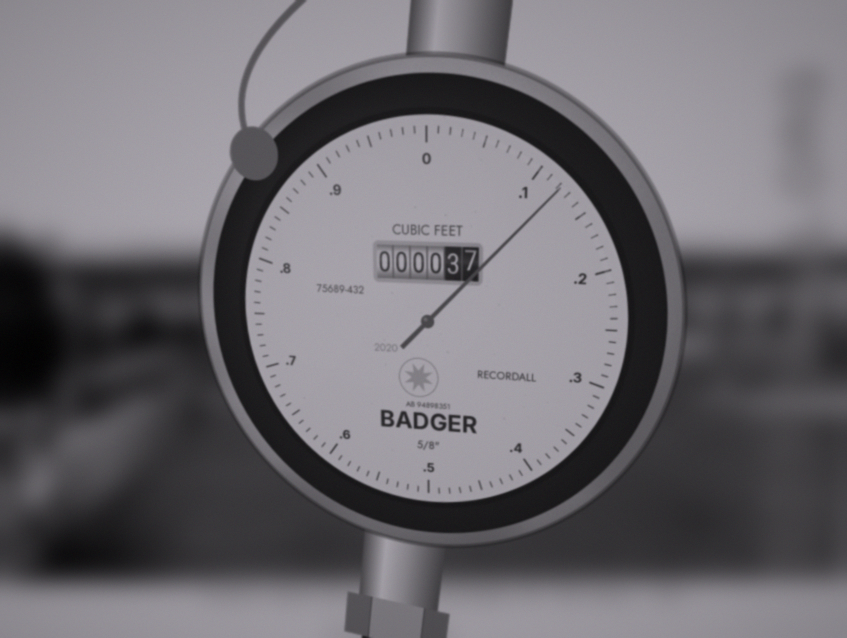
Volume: 37.12 ft³
